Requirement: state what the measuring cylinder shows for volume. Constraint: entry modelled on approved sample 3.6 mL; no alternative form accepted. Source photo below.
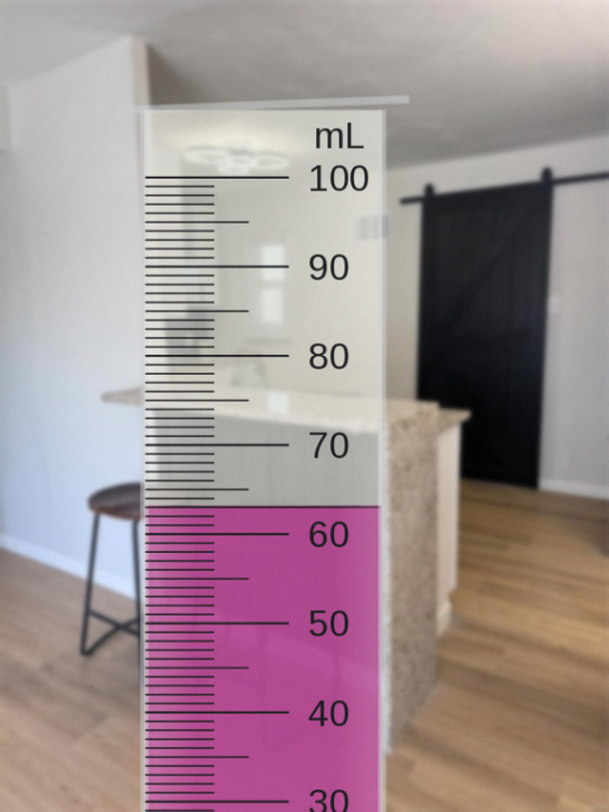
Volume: 63 mL
